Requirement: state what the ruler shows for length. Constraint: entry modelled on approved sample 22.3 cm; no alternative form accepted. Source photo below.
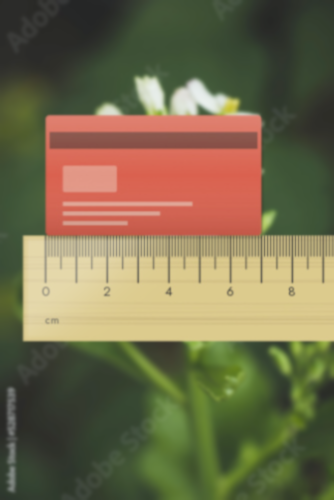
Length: 7 cm
